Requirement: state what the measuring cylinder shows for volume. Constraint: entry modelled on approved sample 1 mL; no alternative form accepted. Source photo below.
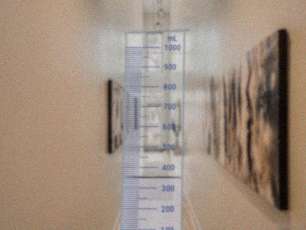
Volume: 350 mL
